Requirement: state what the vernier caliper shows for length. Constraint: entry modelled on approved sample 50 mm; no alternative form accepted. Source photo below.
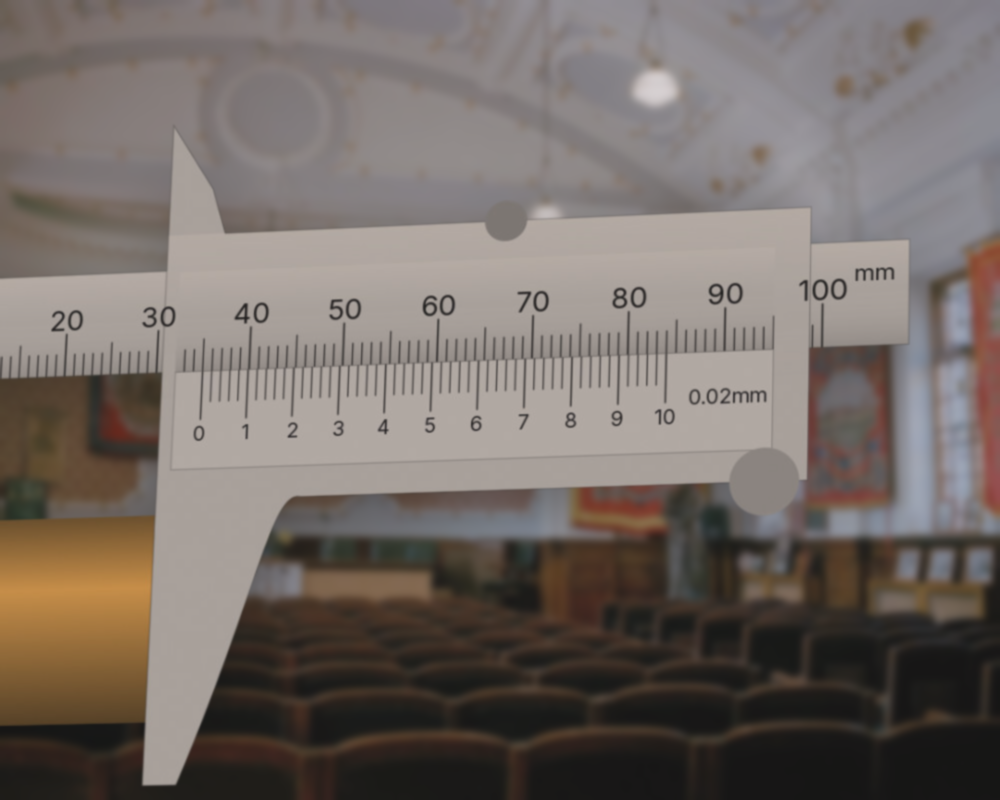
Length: 35.0 mm
